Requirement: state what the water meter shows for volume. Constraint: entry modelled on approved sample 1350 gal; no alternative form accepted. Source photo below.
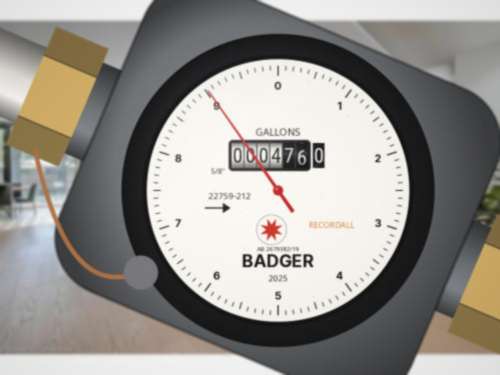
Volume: 4759.0 gal
